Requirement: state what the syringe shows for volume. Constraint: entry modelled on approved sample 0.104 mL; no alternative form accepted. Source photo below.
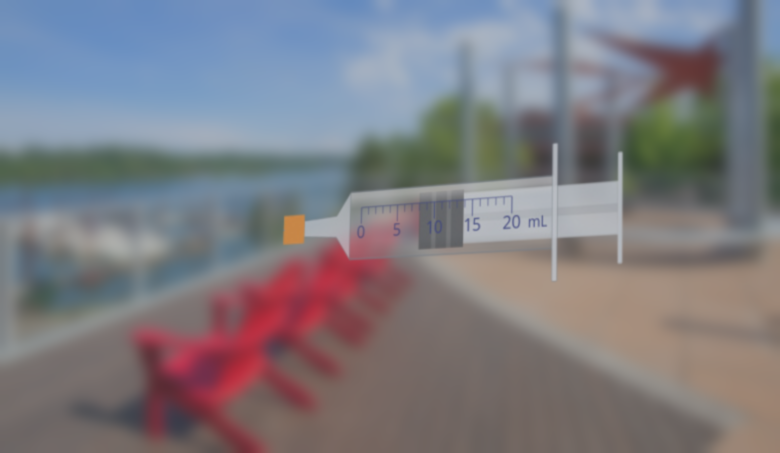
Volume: 8 mL
